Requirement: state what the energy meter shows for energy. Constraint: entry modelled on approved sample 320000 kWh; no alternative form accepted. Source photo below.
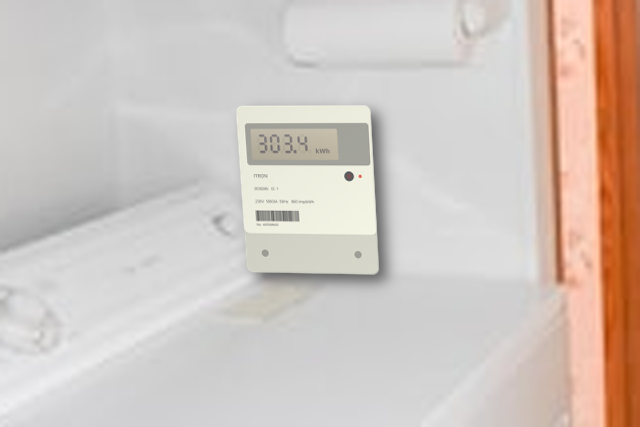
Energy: 303.4 kWh
